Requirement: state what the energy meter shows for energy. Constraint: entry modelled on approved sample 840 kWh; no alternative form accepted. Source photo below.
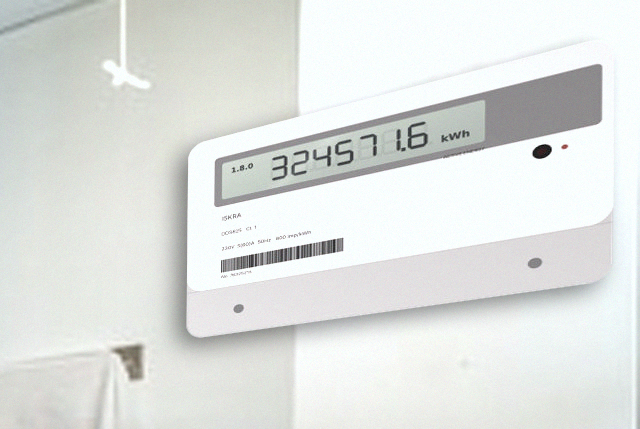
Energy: 324571.6 kWh
